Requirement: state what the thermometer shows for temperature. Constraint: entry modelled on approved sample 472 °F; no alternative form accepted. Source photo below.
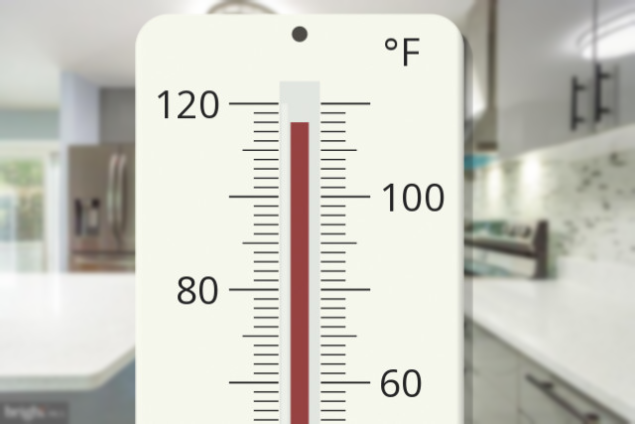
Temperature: 116 °F
